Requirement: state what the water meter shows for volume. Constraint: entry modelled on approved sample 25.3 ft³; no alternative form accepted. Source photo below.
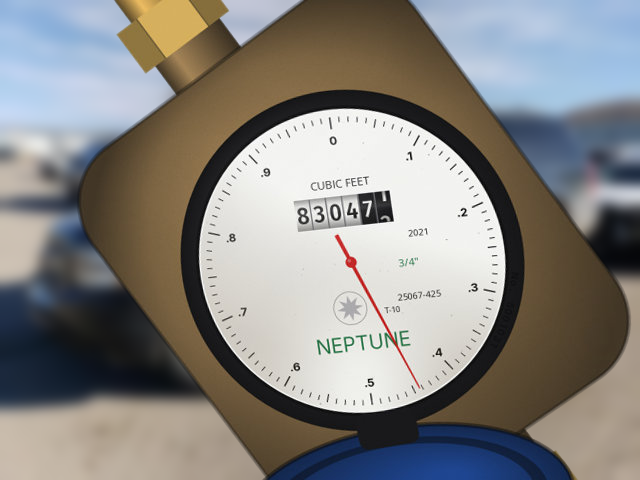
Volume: 830471.44 ft³
